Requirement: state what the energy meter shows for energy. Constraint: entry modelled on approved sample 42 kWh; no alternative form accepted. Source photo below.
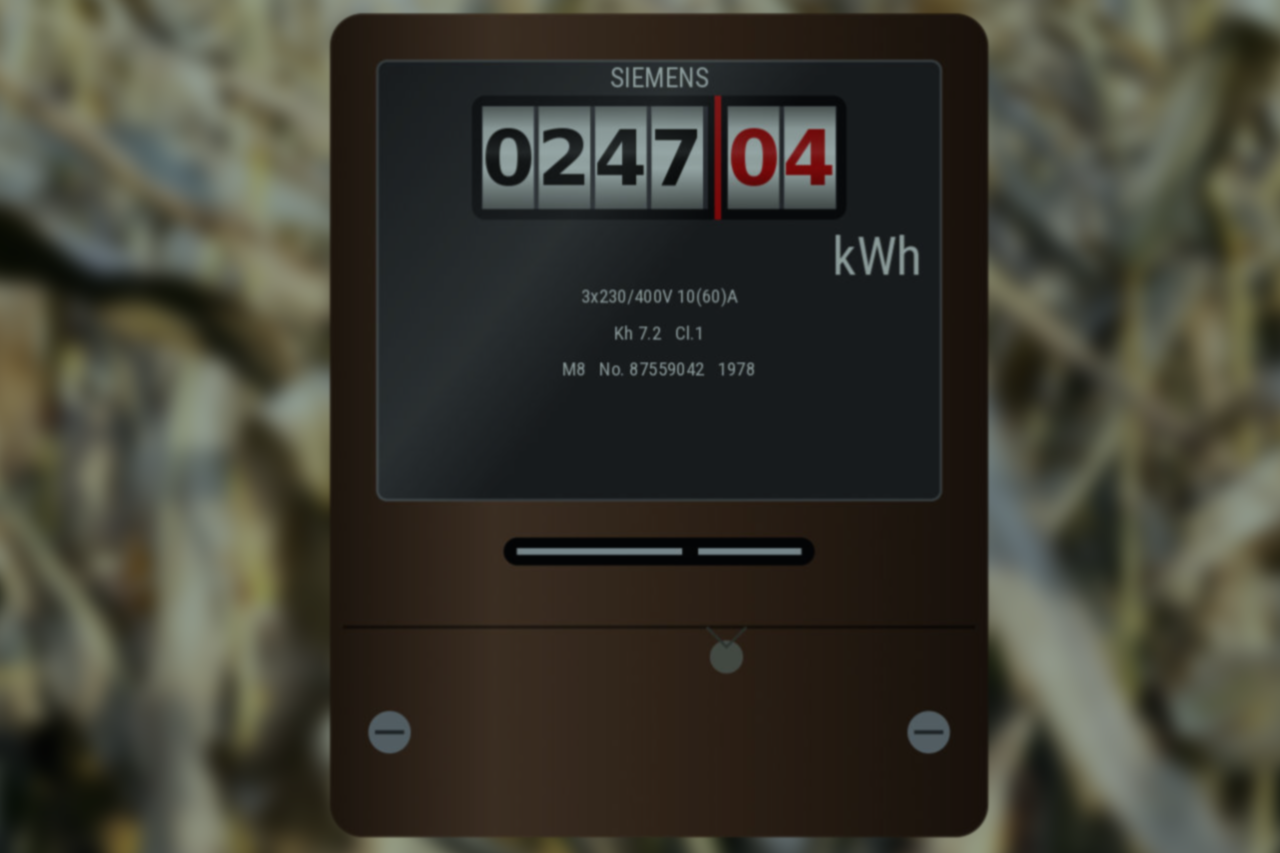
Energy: 247.04 kWh
